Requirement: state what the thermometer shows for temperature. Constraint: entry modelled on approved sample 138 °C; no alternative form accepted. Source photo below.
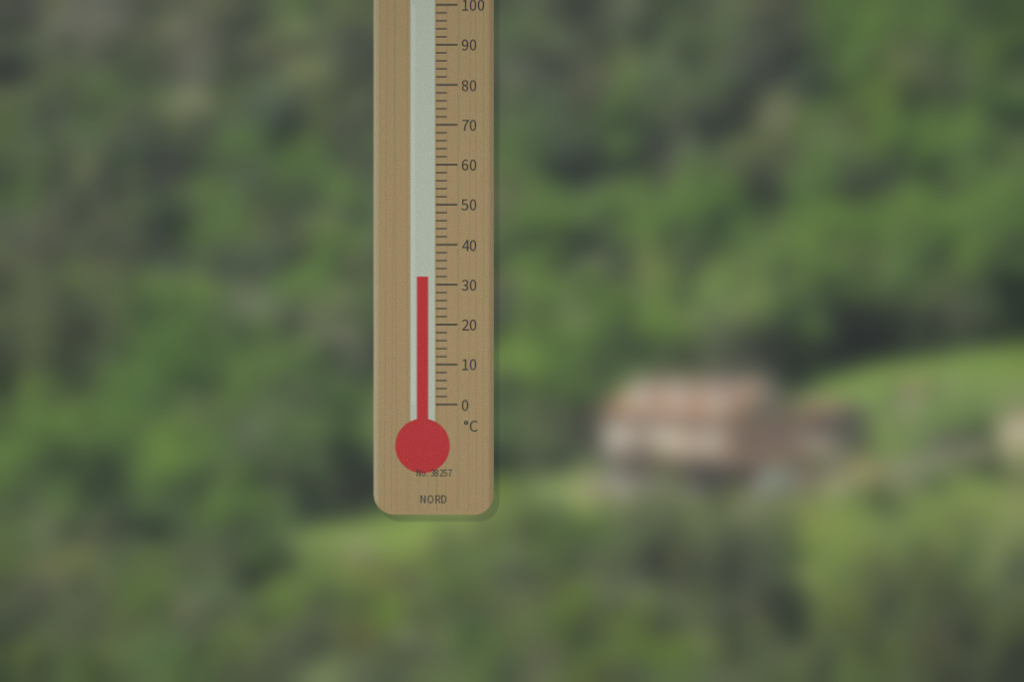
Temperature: 32 °C
